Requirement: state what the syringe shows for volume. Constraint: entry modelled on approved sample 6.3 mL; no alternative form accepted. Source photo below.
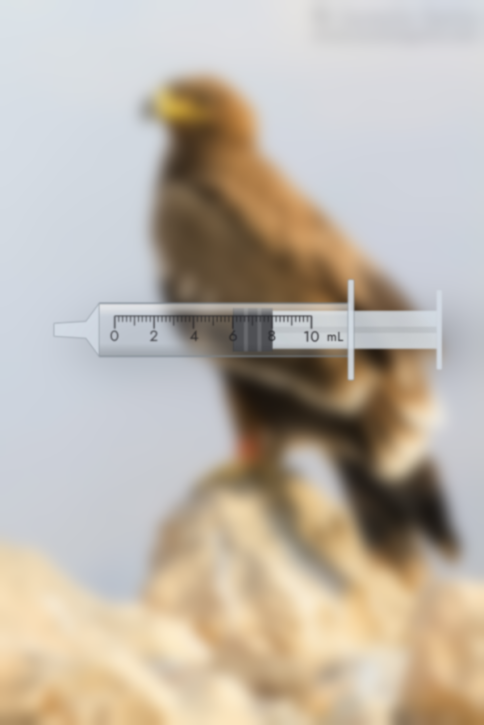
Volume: 6 mL
